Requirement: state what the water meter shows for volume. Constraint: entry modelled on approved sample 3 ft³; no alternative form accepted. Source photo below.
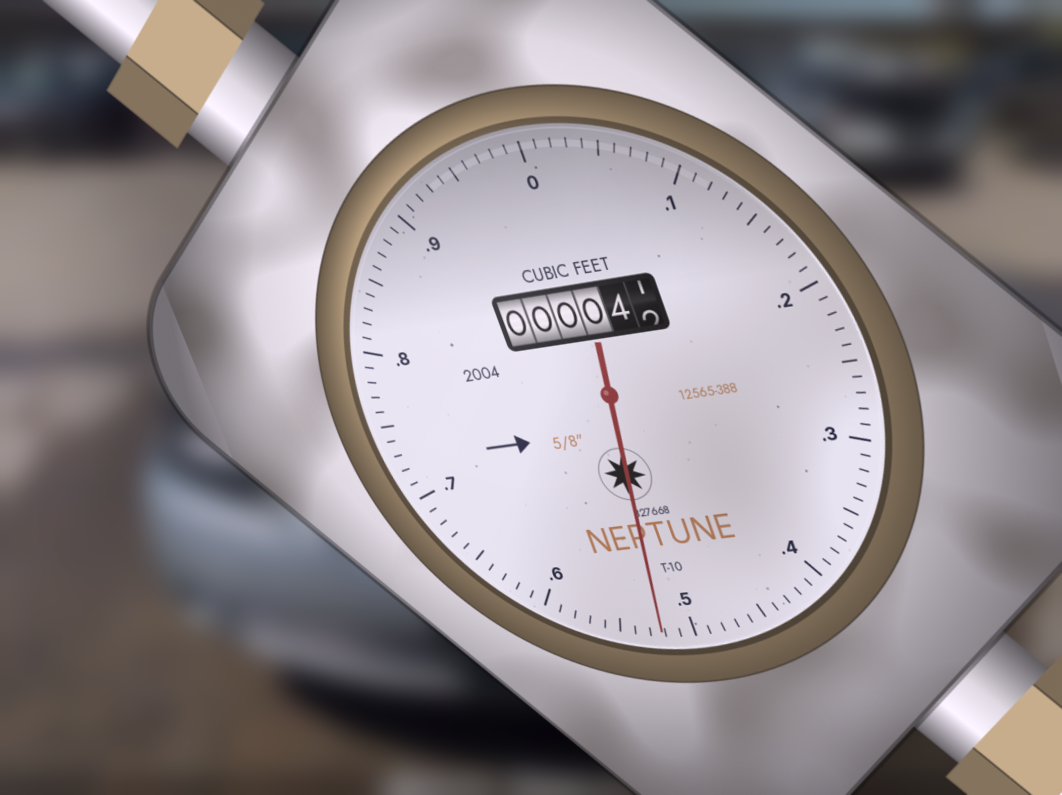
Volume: 41.52 ft³
